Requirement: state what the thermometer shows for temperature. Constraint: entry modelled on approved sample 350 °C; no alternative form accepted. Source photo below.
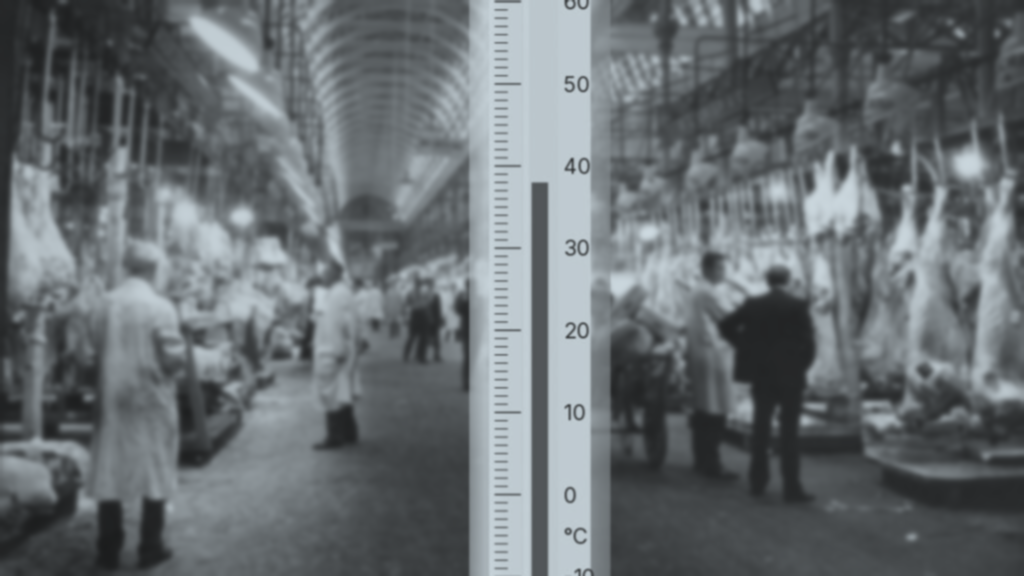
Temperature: 38 °C
